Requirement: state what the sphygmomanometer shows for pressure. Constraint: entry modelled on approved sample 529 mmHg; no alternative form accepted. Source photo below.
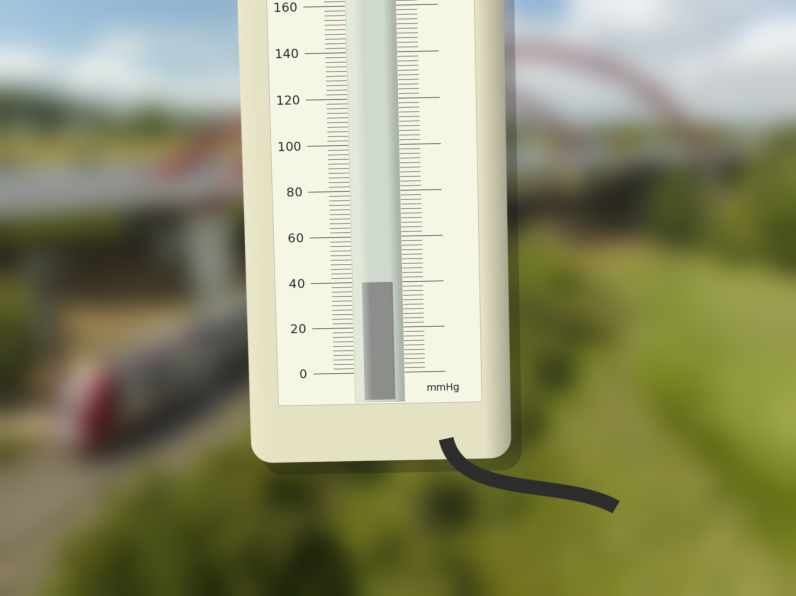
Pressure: 40 mmHg
